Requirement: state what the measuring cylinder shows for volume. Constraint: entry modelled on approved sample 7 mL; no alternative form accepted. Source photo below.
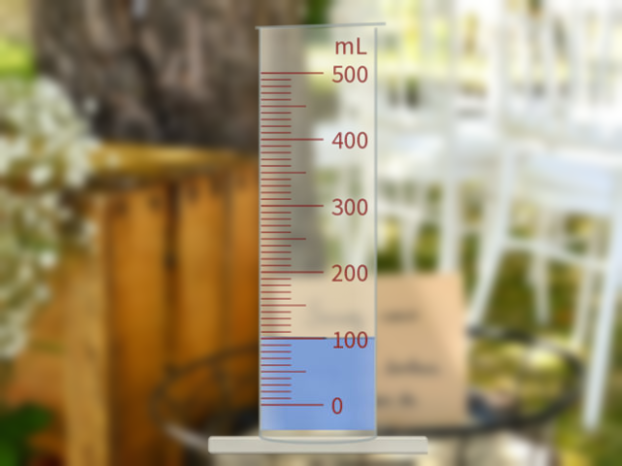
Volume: 100 mL
